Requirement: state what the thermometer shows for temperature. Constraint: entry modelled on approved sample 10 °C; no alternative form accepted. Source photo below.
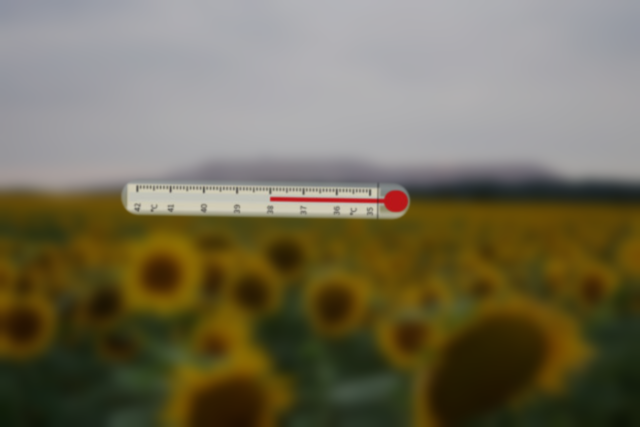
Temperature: 38 °C
